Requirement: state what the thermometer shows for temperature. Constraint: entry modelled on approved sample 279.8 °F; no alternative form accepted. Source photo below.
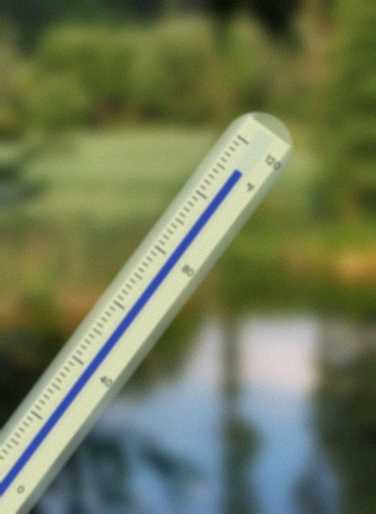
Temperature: 112 °F
